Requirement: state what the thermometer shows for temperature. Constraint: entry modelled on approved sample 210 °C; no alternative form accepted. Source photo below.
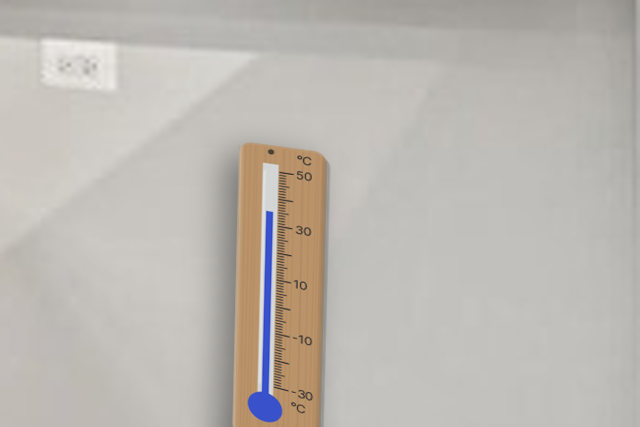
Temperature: 35 °C
